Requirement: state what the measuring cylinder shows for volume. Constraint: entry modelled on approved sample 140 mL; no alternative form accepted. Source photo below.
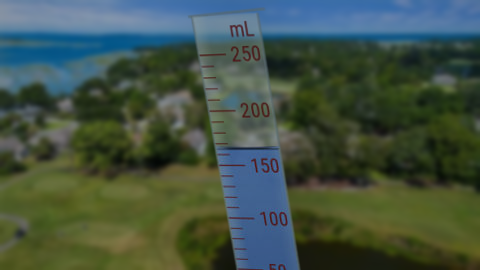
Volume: 165 mL
